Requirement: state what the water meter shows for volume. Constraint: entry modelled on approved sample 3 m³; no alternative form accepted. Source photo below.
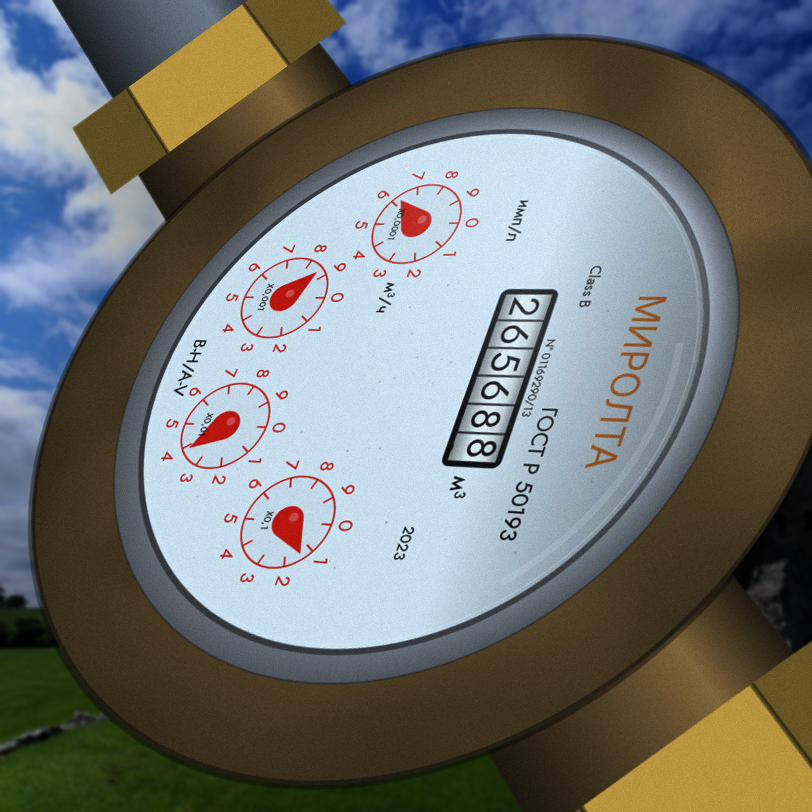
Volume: 265688.1386 m³
